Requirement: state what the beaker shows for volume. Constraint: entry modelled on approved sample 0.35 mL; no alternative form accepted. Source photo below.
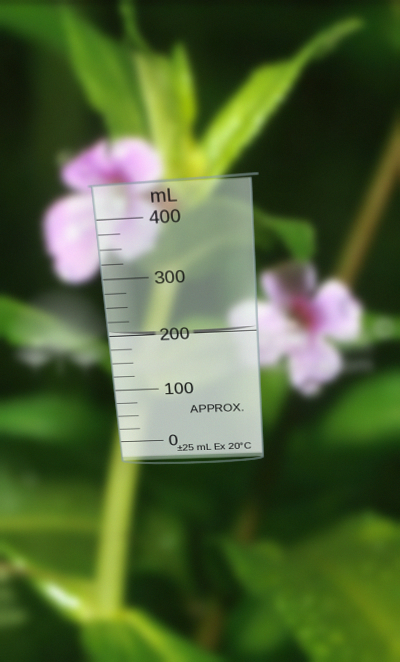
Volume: 200 mL
